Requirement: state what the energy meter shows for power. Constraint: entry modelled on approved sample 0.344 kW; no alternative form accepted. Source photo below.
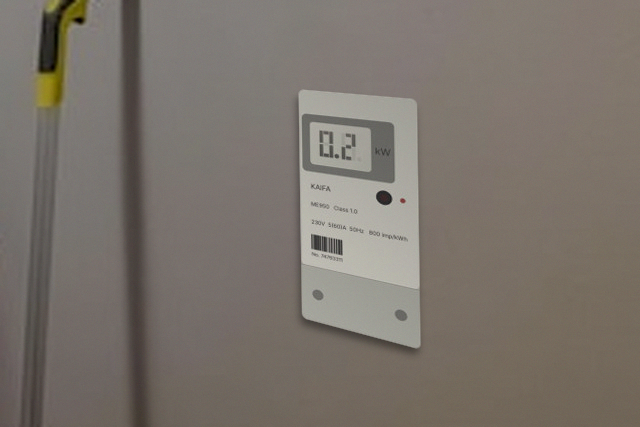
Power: 0.2 kW
